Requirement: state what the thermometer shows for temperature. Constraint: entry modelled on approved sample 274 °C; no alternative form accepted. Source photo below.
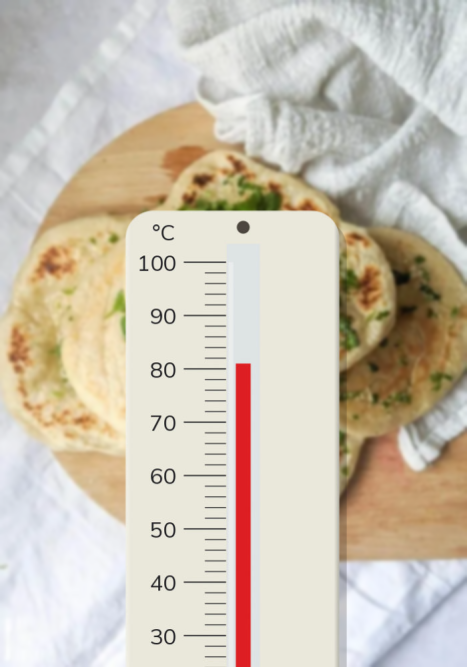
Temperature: 81 °C
